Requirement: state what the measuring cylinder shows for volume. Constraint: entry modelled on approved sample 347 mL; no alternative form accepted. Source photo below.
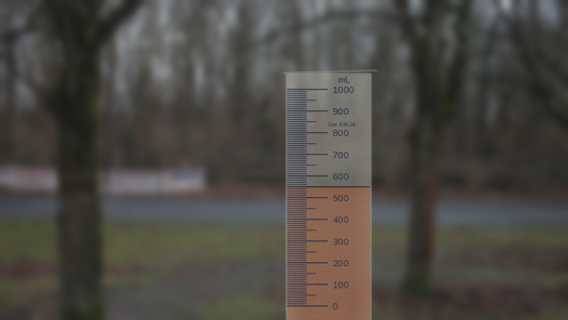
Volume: 550 mL
